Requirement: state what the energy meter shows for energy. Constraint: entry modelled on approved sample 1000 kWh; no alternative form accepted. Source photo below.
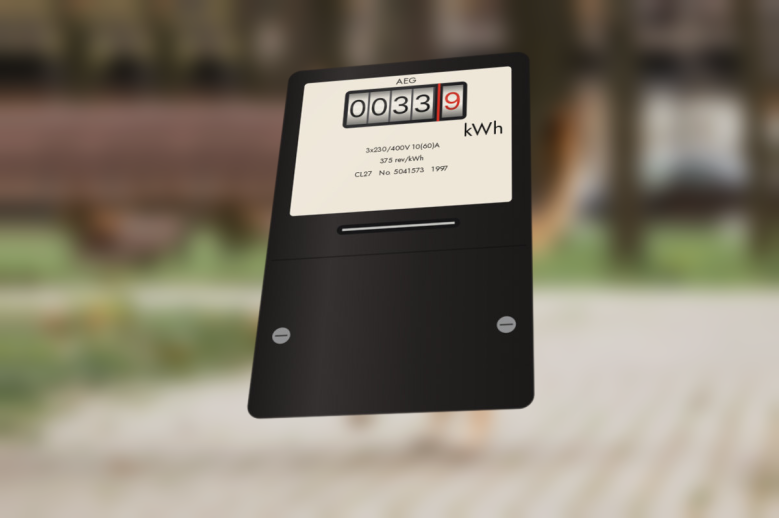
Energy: 33.9 kWh
